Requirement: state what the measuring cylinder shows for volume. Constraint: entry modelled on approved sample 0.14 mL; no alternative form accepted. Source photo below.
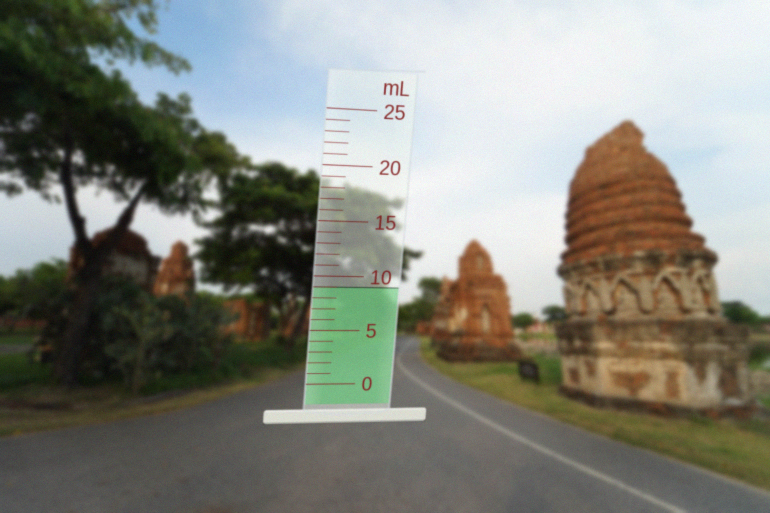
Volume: 9 mL
